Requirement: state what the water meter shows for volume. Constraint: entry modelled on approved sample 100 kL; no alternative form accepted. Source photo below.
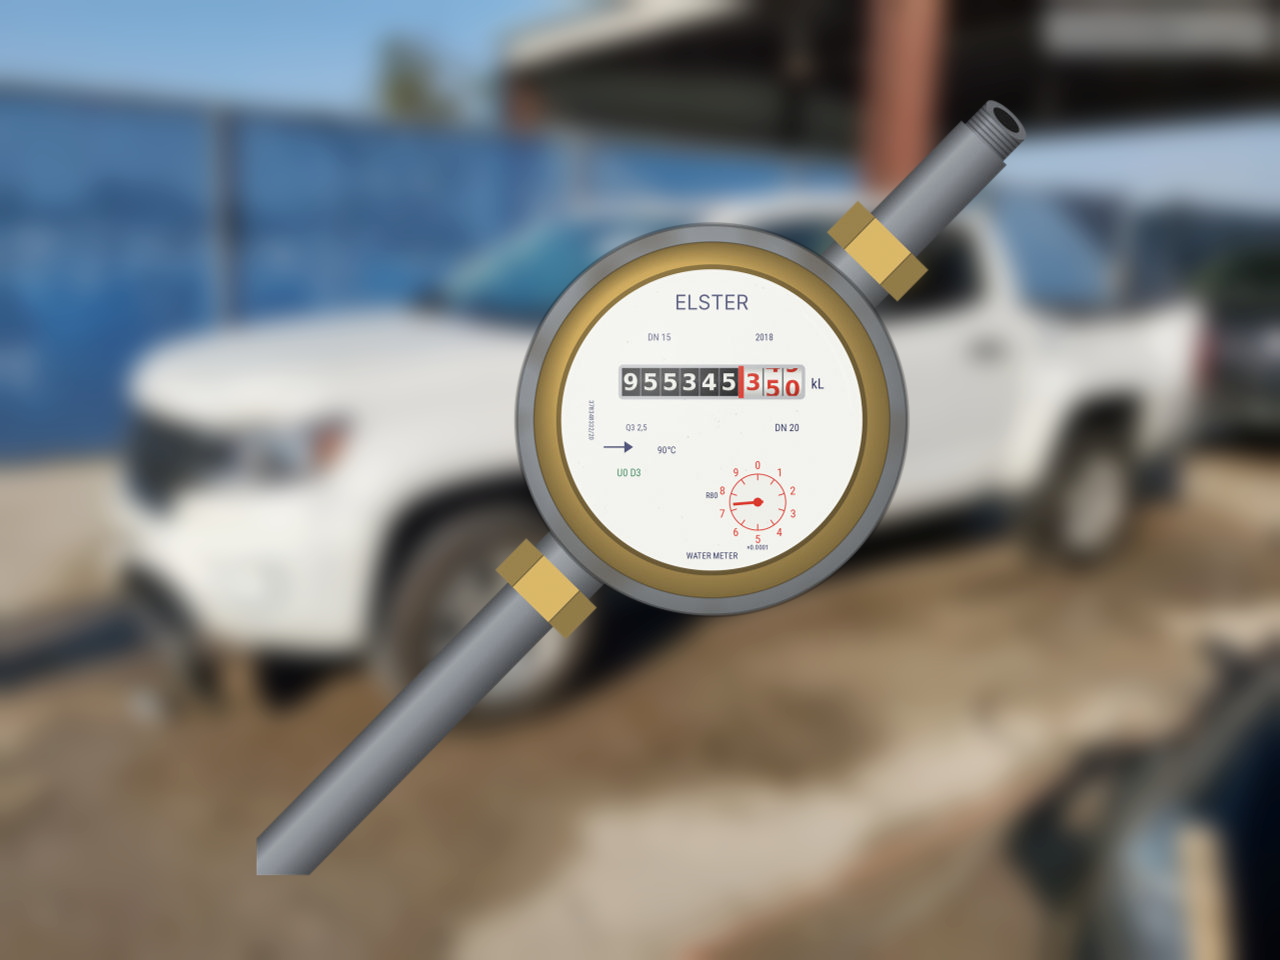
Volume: 955345.3497 kL
